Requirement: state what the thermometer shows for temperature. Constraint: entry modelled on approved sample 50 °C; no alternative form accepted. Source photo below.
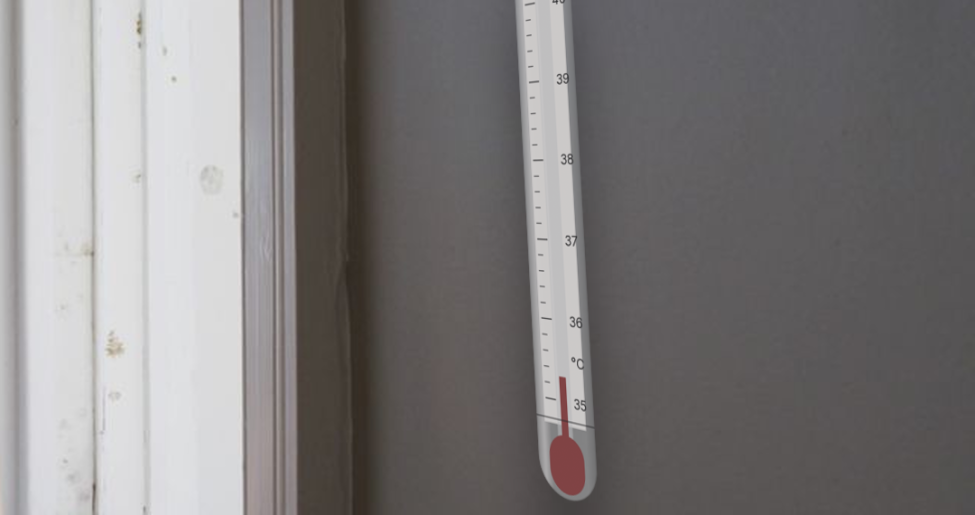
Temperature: 35.3 °C
